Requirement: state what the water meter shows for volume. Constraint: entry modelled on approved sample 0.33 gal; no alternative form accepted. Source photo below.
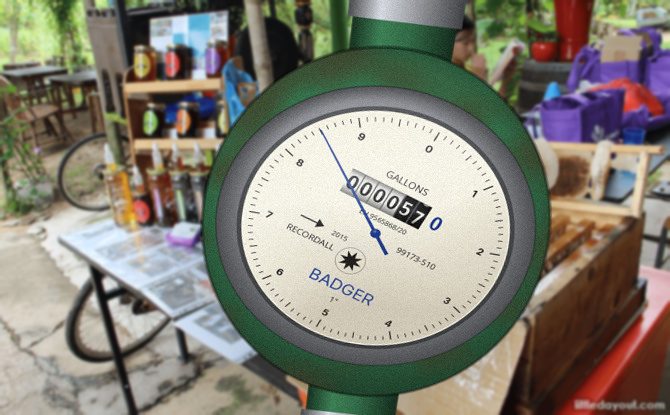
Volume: 568.5 gal
